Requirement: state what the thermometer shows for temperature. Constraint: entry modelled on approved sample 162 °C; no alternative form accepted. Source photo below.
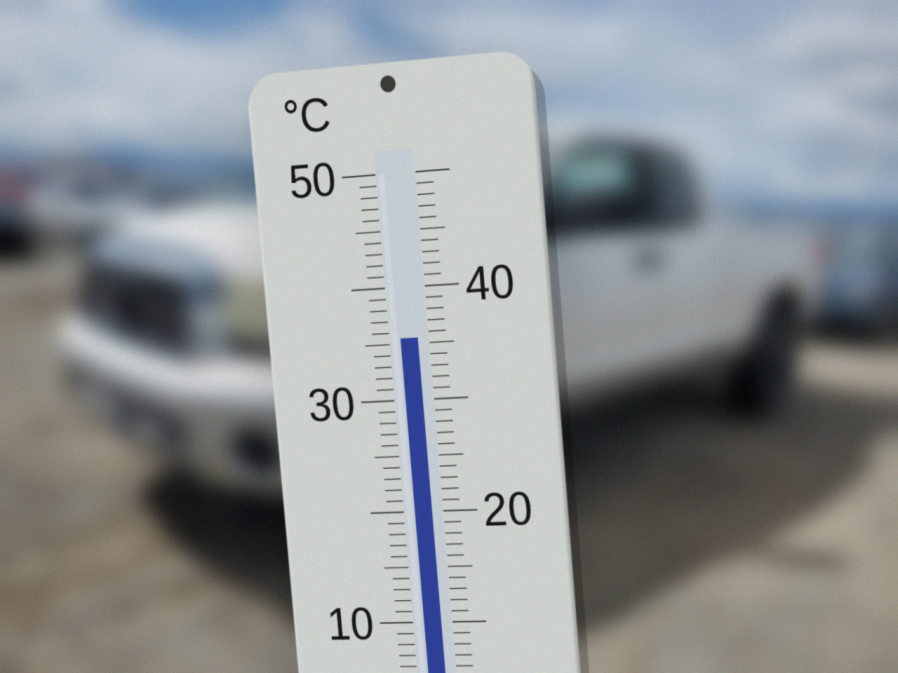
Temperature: 35.5 °C
